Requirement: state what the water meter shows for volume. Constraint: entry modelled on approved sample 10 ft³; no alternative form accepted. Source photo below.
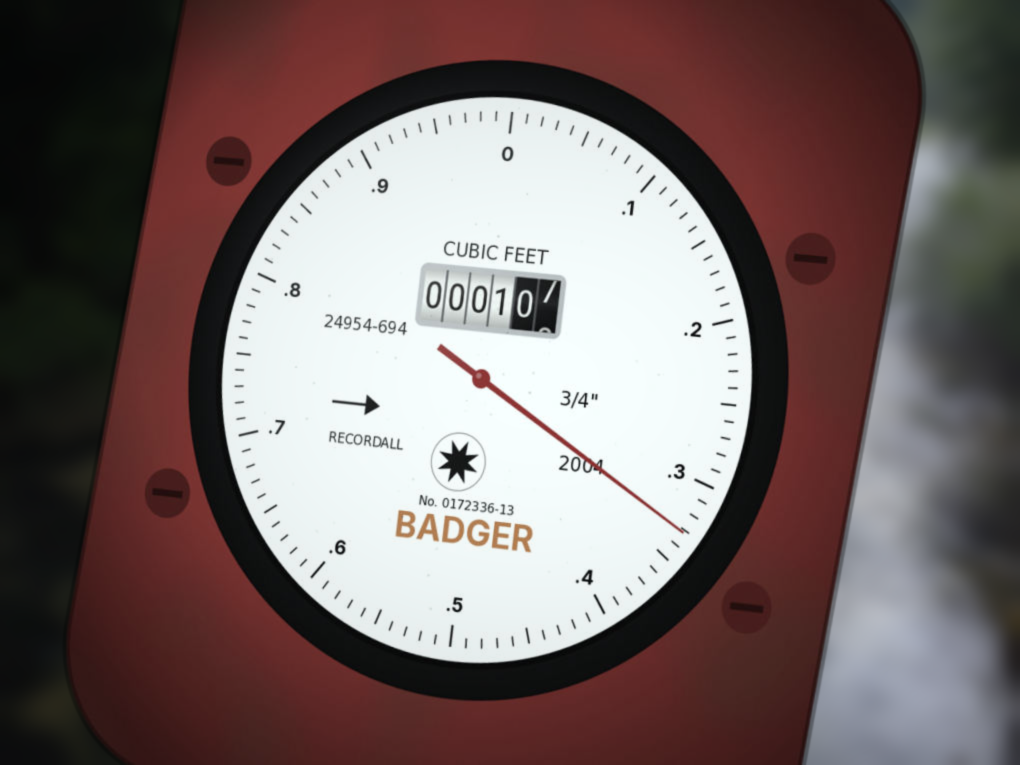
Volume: 107.33 ft³
